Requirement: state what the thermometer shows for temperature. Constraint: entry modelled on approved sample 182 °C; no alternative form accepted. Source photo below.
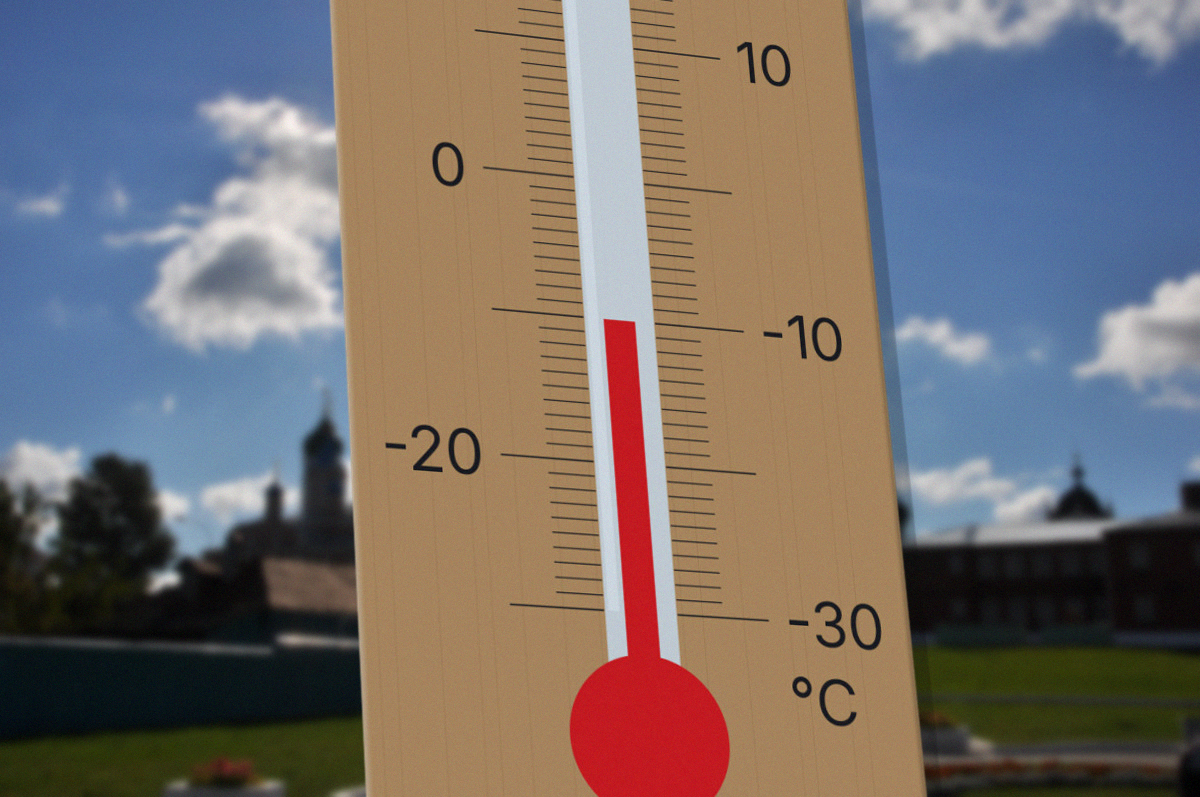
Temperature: -10 °C
